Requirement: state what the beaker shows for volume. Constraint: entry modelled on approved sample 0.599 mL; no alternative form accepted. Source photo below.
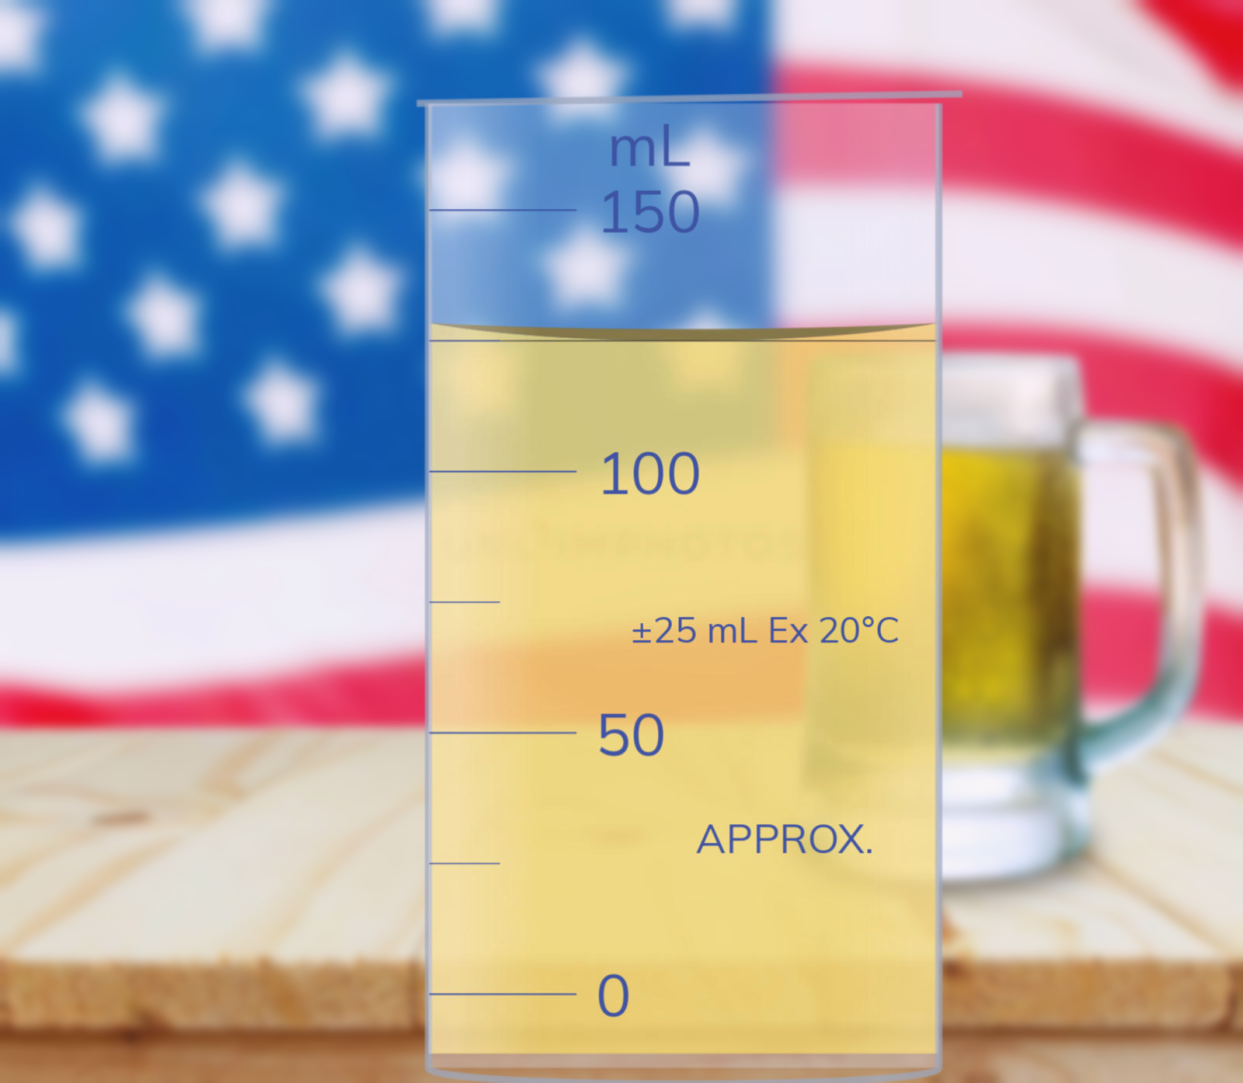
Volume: 125 mL
